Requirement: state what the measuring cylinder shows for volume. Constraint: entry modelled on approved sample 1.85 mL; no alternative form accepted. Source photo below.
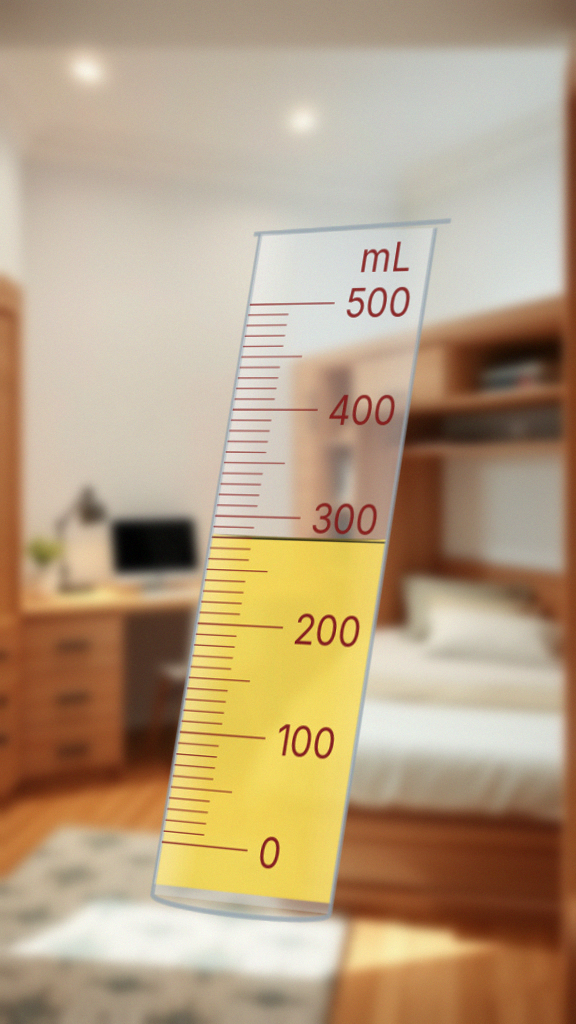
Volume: 280 mL
